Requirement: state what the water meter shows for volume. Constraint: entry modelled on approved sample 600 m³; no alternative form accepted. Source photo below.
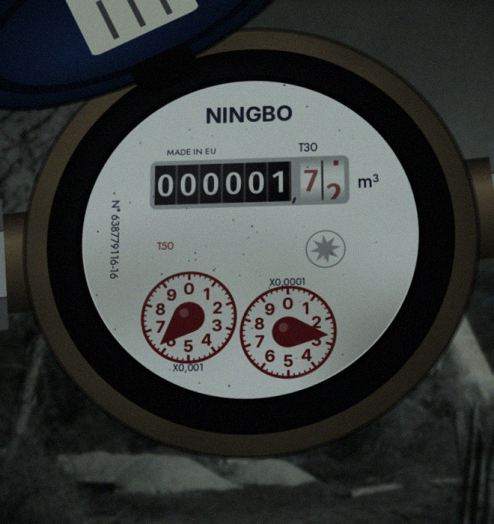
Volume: 1.7162 m³
